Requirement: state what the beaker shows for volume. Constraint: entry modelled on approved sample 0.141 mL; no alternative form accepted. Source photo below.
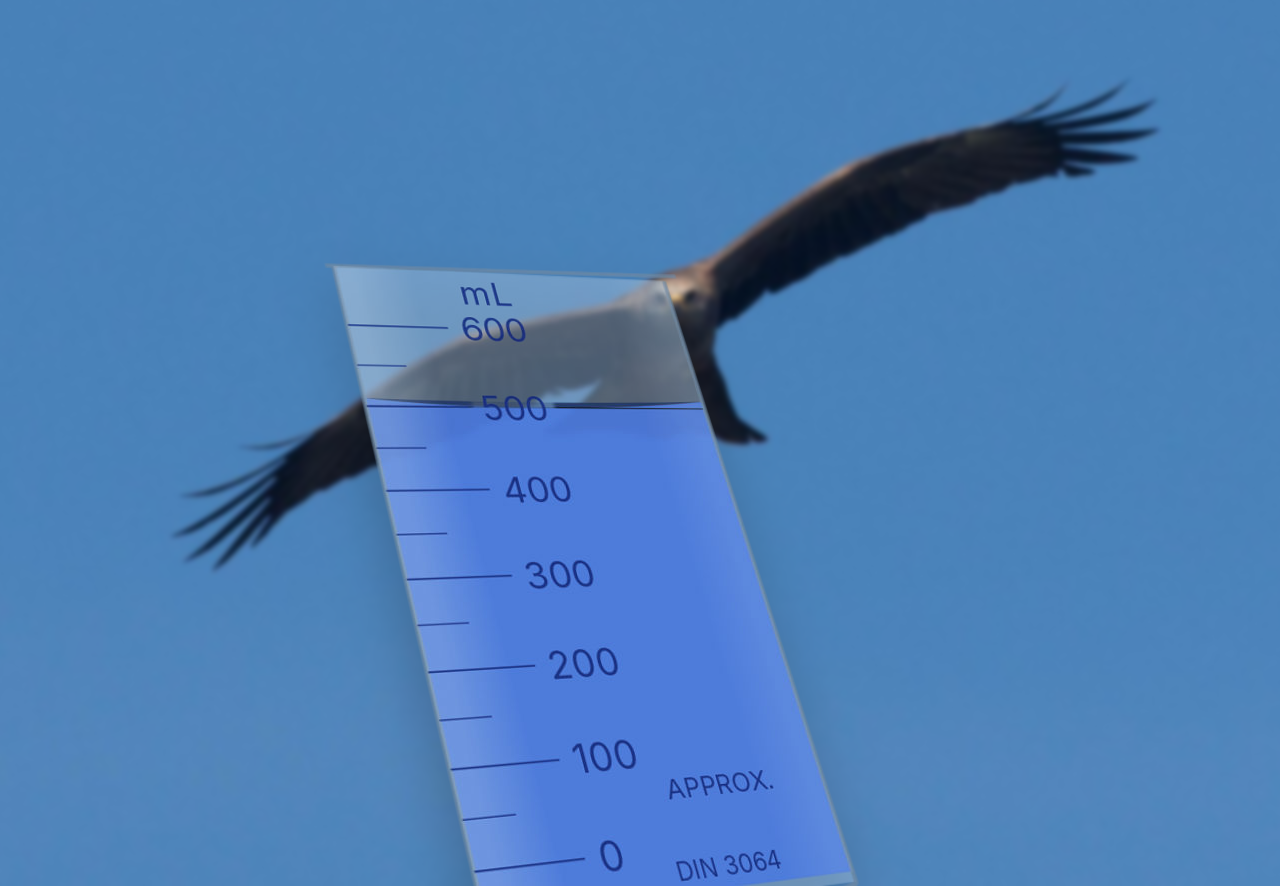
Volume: 500 mL
